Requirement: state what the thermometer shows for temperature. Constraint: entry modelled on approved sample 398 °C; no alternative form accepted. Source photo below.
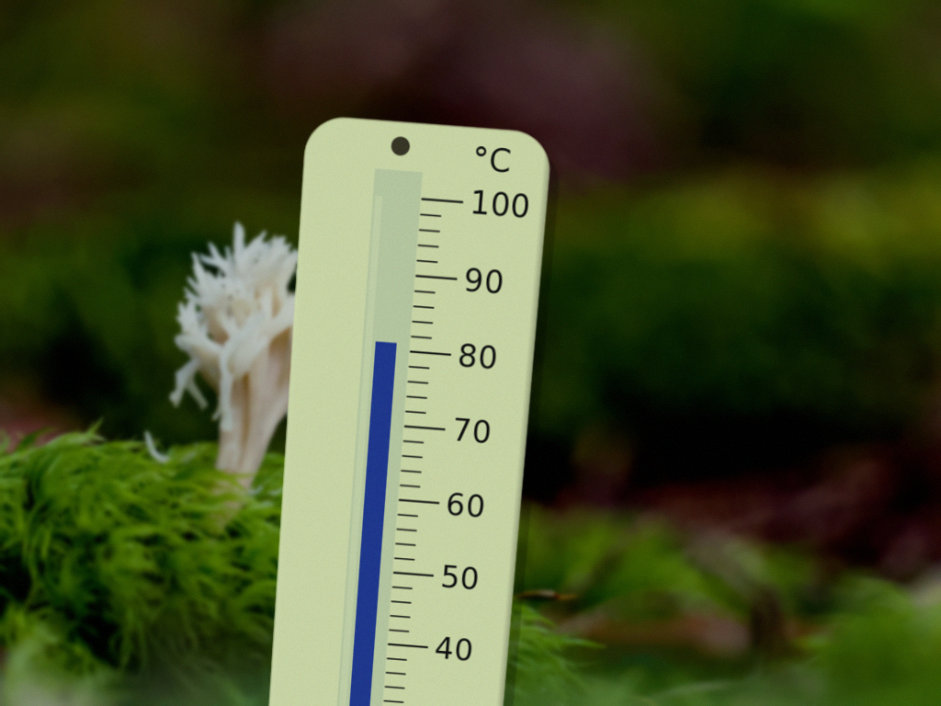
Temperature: 81 °C
